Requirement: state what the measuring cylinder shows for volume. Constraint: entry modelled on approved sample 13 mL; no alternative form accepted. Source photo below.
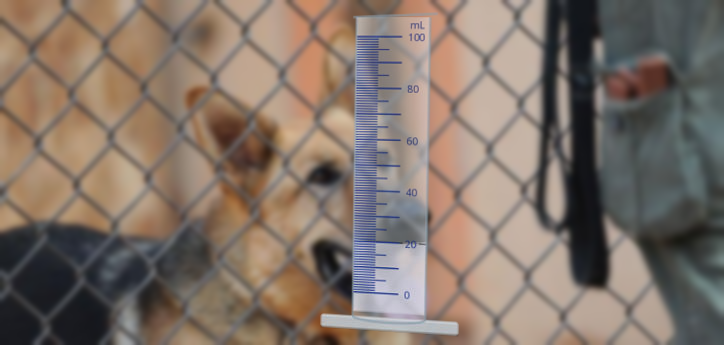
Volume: 20 mL
